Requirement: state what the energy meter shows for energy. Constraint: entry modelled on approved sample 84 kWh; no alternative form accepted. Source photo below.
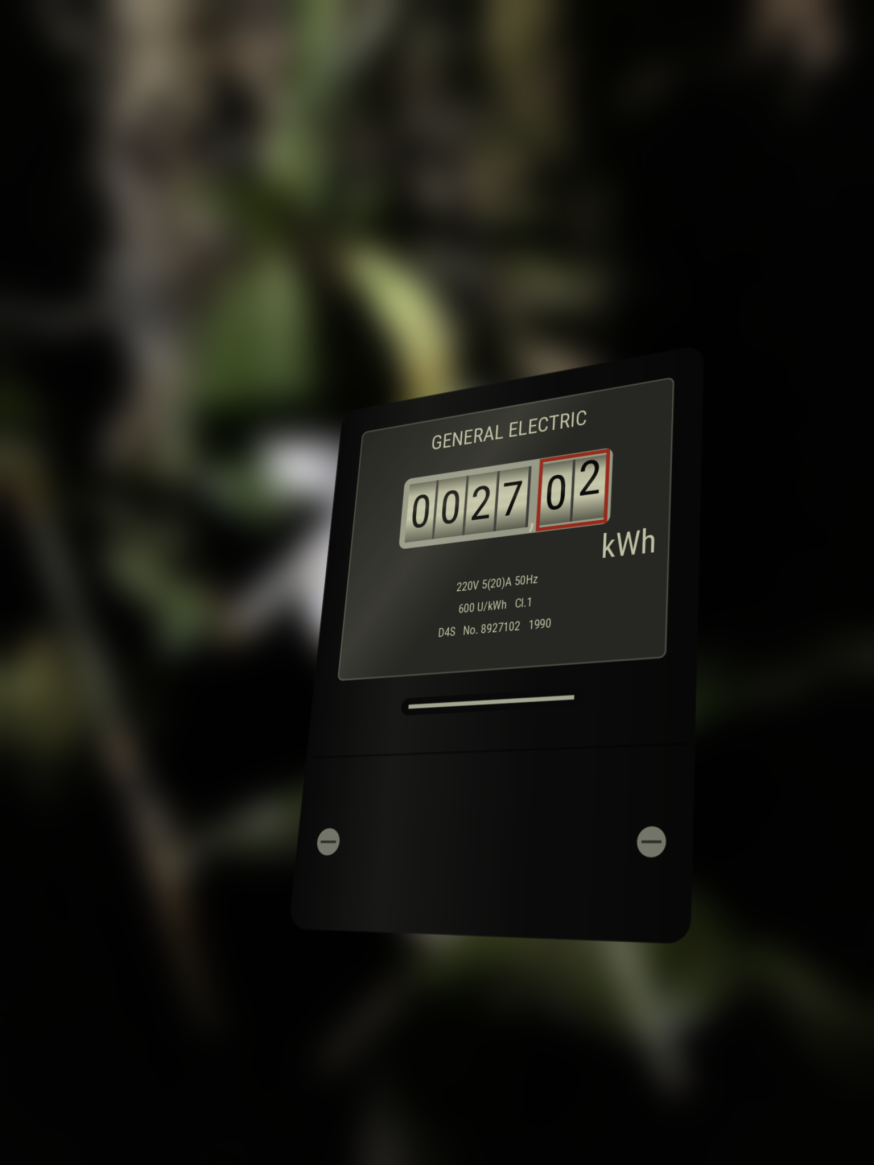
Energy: 27.02 kWh
